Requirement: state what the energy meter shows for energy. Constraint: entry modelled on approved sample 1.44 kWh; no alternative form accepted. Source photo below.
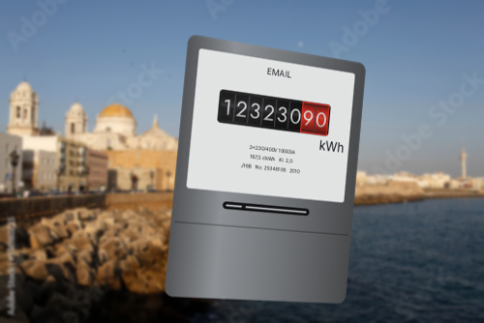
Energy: 123230.90 kWh
